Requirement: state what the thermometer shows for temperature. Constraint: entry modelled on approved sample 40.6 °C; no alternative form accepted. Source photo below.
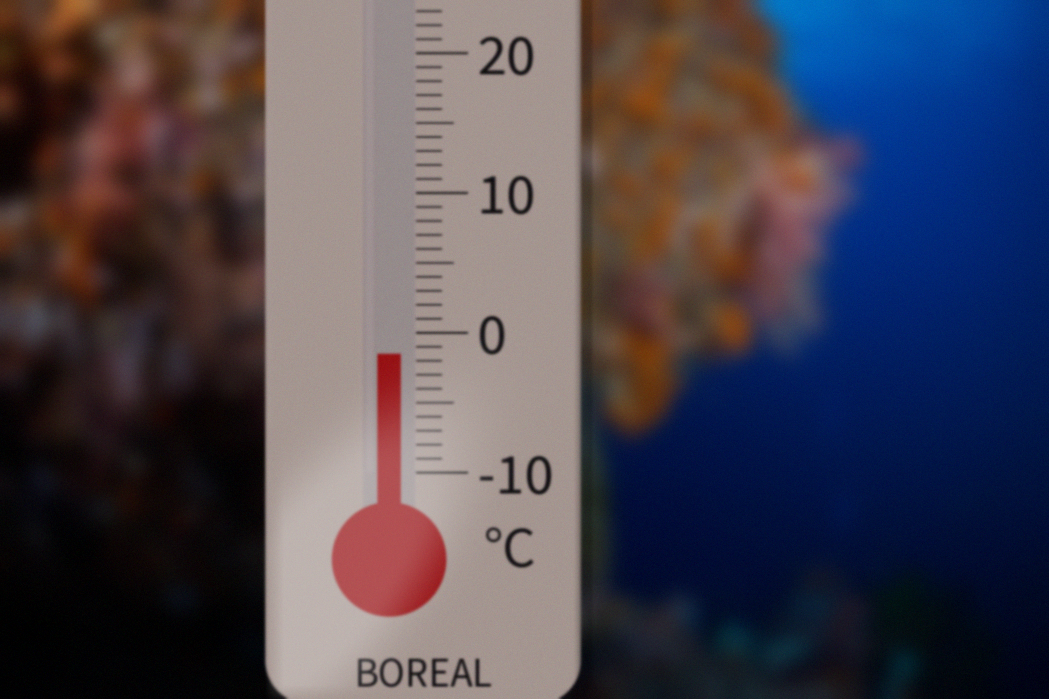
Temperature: -1.5 °C
